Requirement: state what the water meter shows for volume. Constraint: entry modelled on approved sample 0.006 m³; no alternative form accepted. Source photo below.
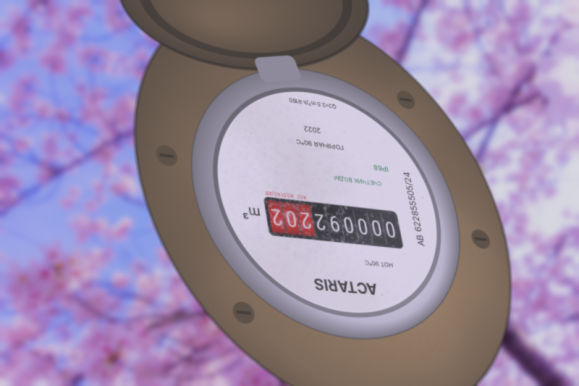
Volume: 92.202 m³
